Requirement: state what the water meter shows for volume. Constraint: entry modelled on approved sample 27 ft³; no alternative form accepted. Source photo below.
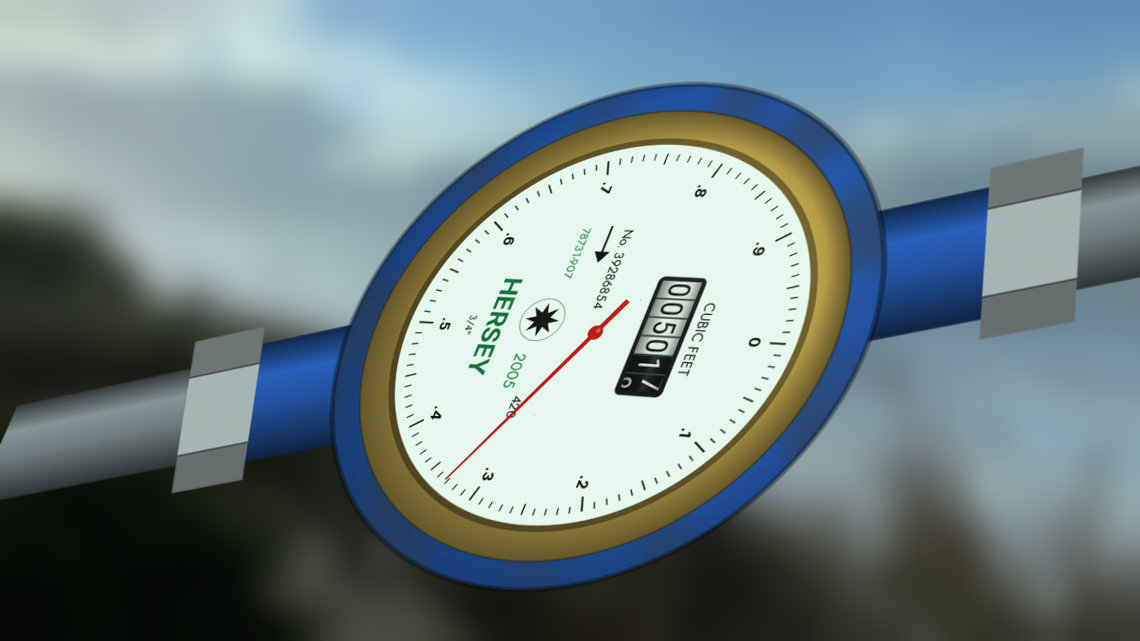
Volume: 5017.33 ft³
